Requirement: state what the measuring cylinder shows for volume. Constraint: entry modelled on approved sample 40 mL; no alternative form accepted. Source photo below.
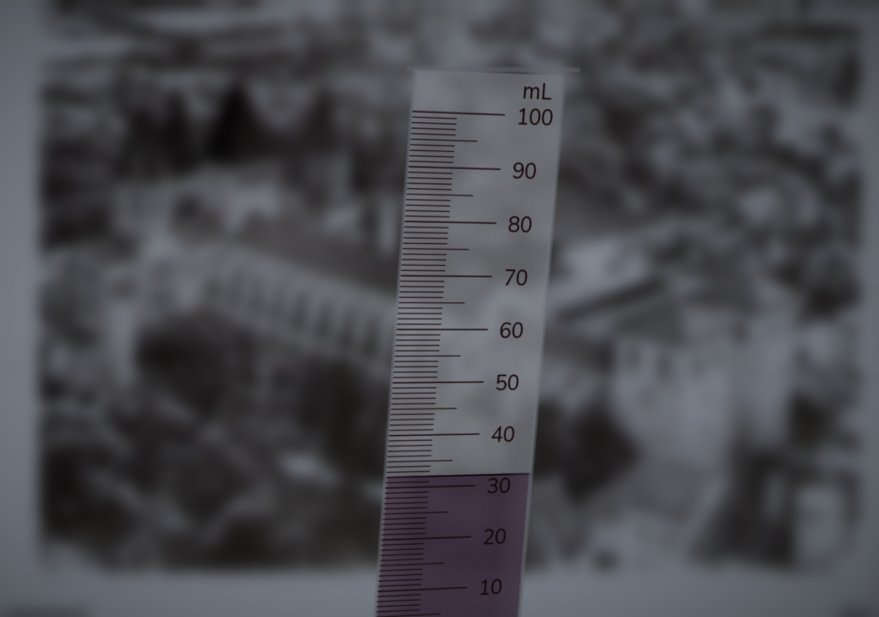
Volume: 32 mL
